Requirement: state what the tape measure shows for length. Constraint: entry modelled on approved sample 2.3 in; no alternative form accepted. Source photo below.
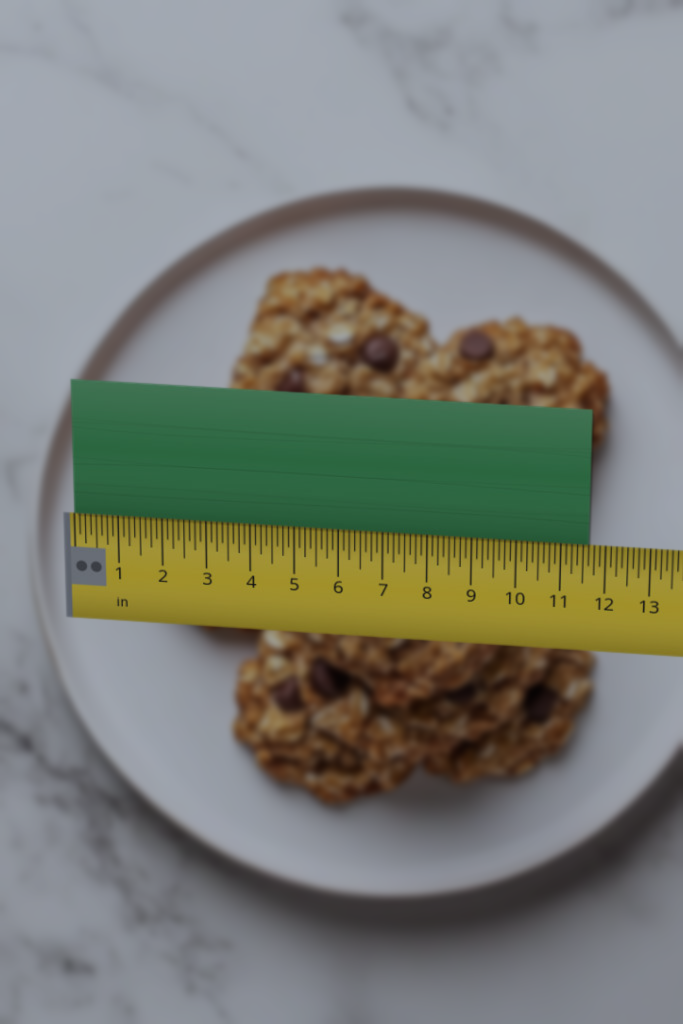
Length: 11.625 in
